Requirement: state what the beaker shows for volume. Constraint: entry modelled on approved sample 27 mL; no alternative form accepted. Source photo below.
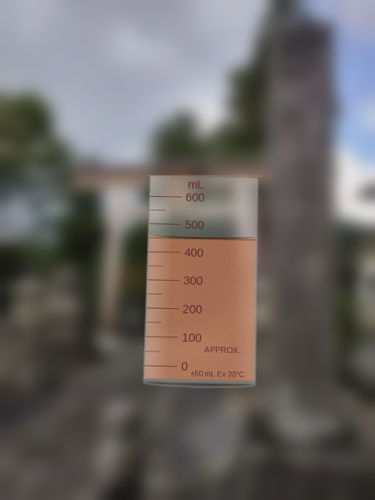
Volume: 450 mL
